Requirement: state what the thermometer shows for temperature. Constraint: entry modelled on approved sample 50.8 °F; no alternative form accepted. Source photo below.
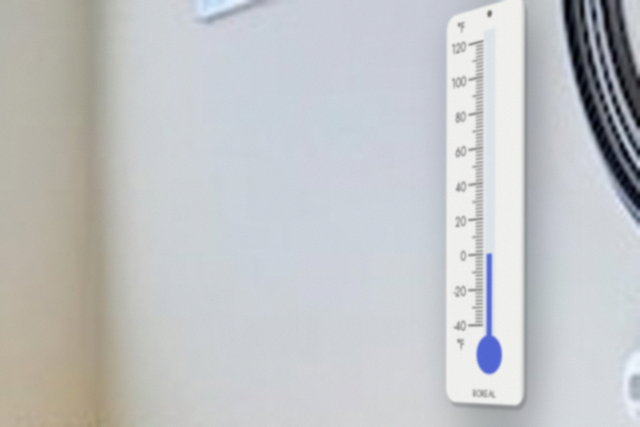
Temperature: 0 °F
